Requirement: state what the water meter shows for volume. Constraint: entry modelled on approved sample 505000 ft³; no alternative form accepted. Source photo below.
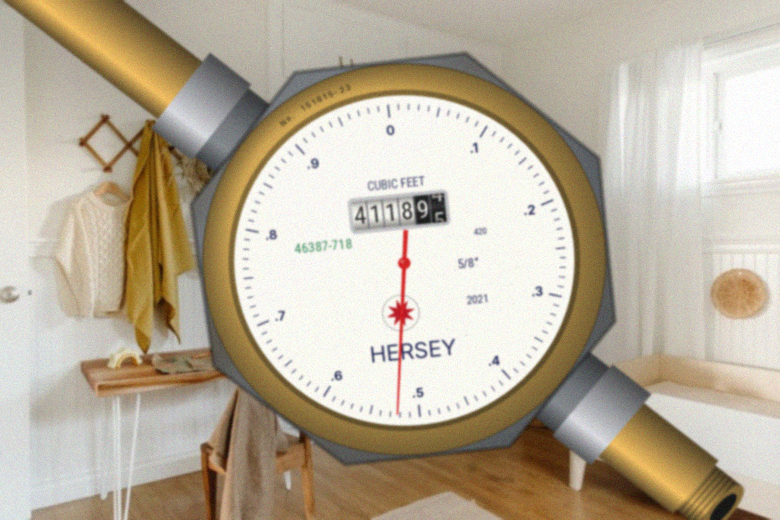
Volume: 411894.52 ft³
